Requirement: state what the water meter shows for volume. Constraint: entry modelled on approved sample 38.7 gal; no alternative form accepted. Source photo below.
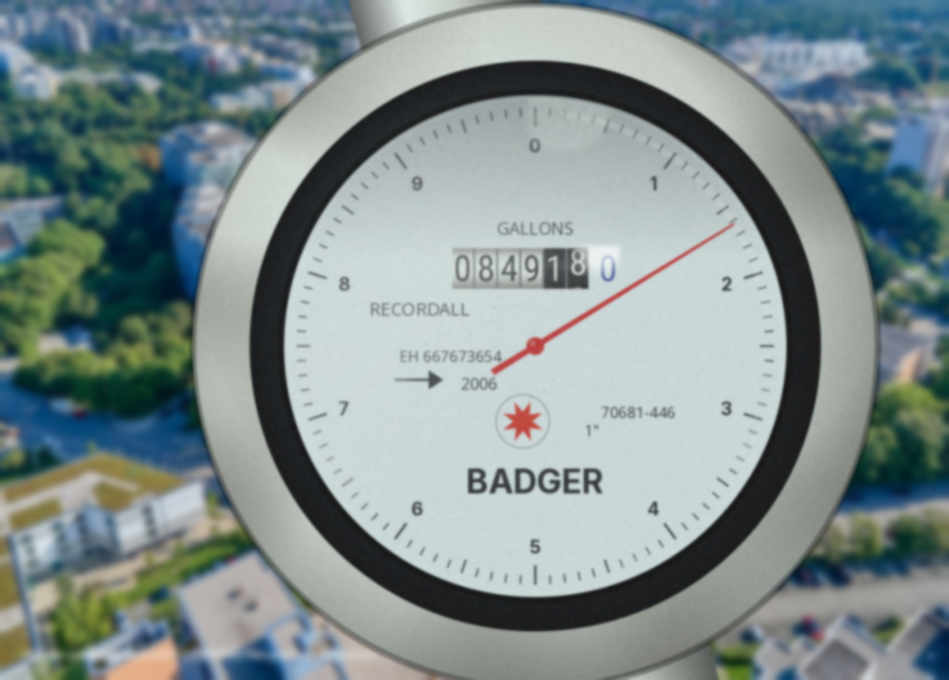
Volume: 849181.6 gal
